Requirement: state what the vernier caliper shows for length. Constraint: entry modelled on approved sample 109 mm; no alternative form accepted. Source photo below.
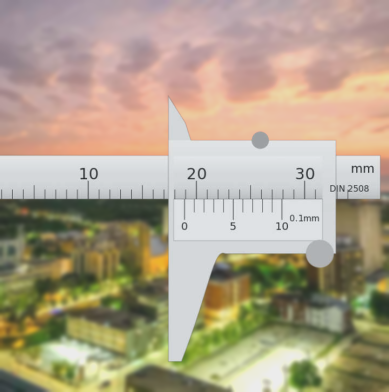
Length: 18.9 mm
